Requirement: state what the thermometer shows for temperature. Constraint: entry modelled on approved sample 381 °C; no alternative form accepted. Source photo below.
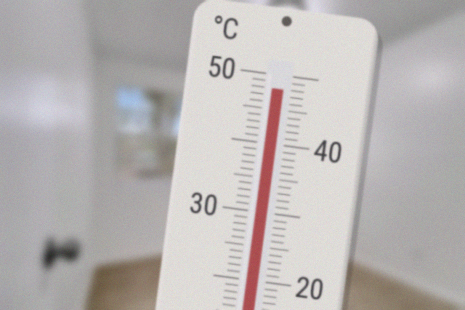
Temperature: 48 °C
